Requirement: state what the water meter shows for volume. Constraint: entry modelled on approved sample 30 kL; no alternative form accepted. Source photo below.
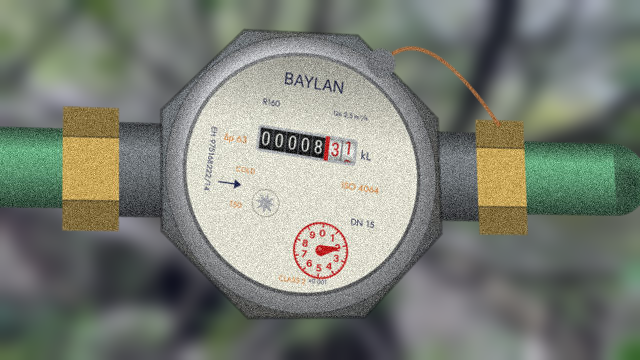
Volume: 8.312 kL
